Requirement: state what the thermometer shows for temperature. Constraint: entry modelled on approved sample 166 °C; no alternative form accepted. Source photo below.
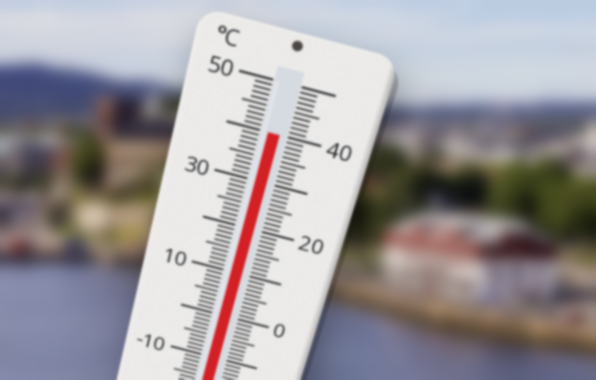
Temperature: 40 °C
